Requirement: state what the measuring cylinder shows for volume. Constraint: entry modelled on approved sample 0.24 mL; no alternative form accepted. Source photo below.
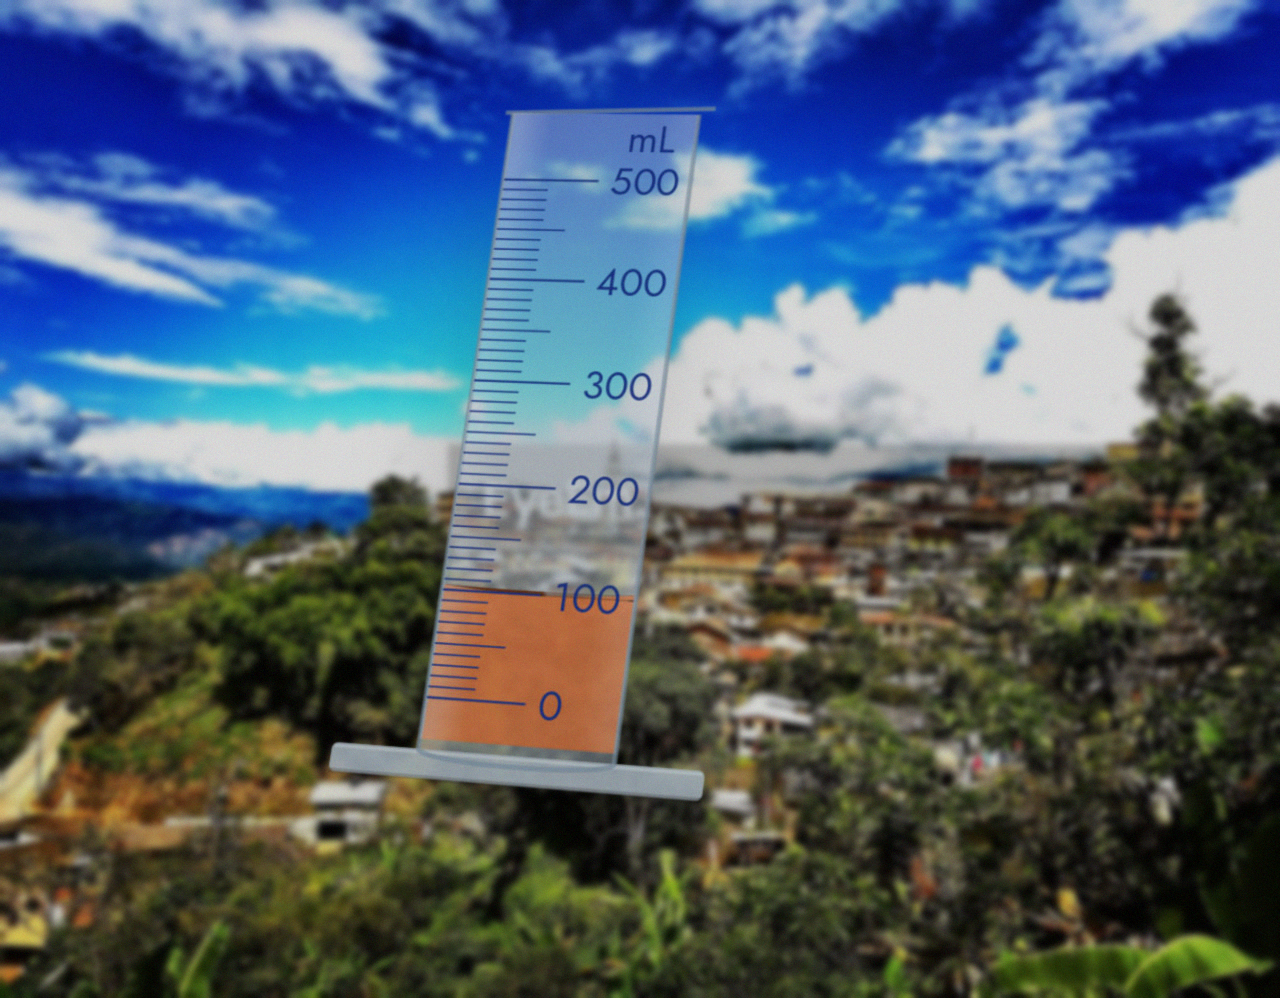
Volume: 100 mL
